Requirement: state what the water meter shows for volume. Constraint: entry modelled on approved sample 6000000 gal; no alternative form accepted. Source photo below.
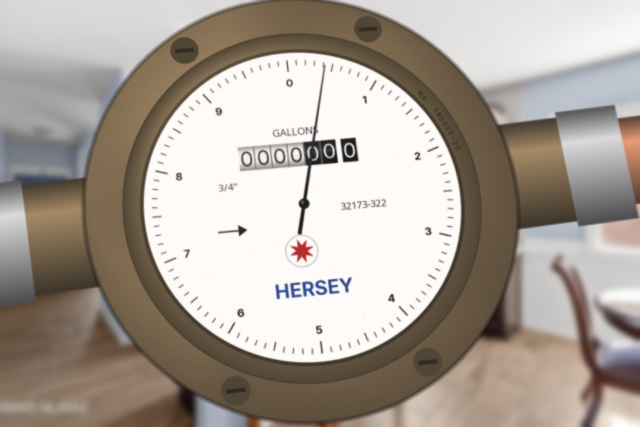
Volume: 0.4 gal
